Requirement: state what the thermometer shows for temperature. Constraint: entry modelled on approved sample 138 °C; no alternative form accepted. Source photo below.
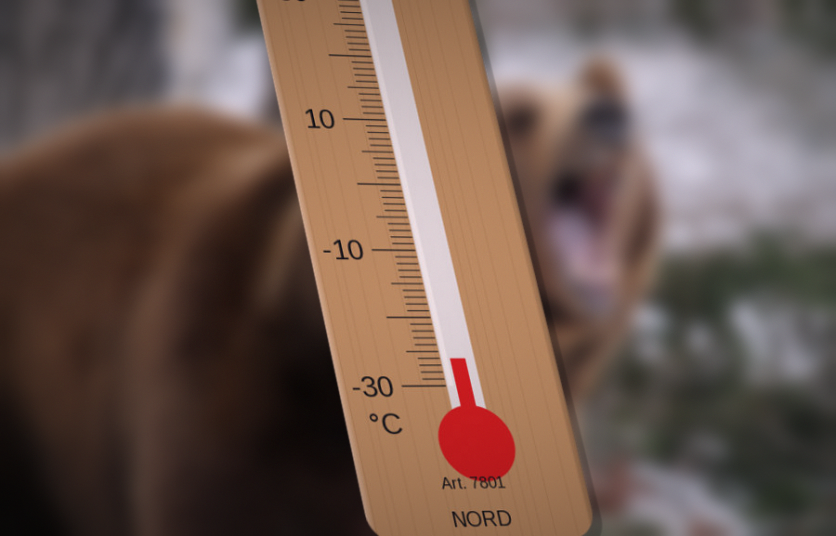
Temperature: -26 °C
